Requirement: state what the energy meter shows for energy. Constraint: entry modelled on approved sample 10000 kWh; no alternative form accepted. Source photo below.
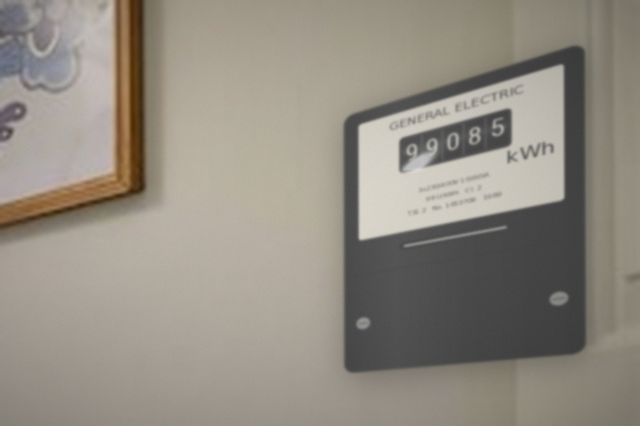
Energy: 99085 kWh
